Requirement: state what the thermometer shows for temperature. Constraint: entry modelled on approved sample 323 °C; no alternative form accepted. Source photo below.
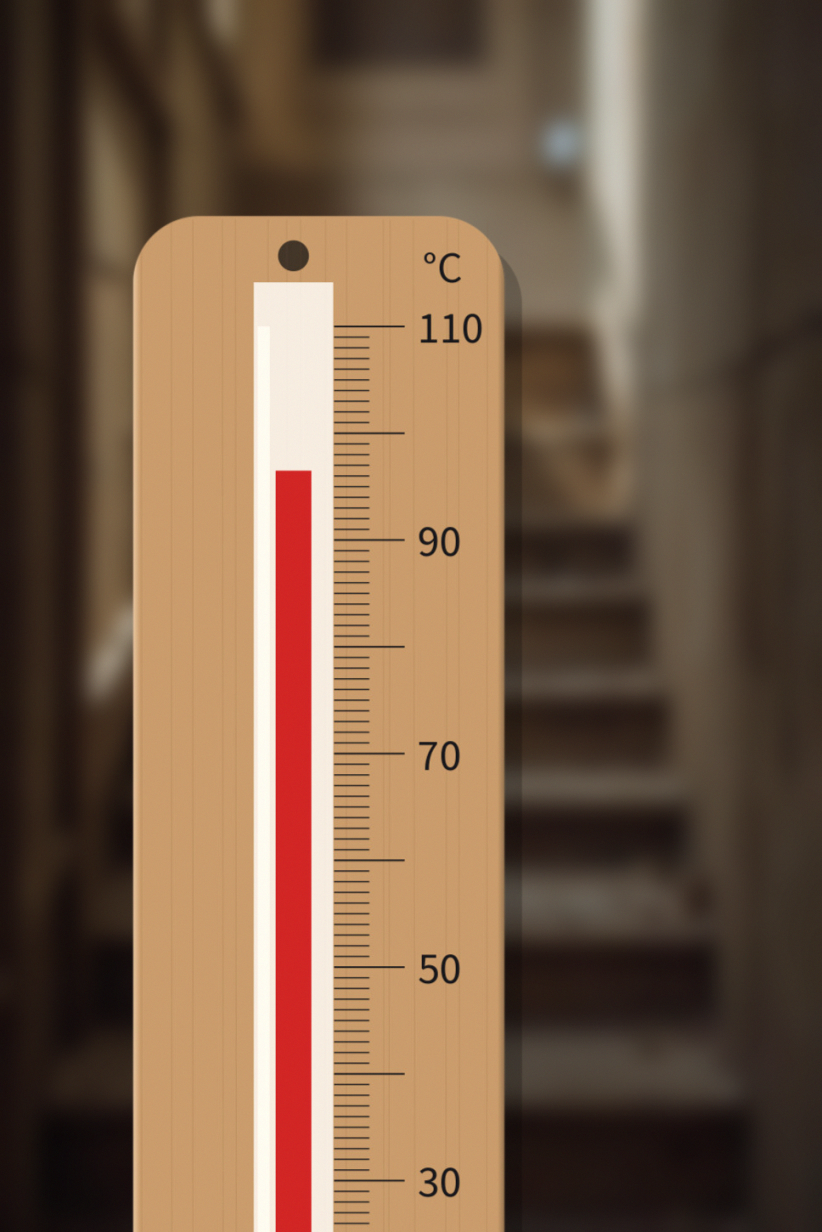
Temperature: 96.5 °C
